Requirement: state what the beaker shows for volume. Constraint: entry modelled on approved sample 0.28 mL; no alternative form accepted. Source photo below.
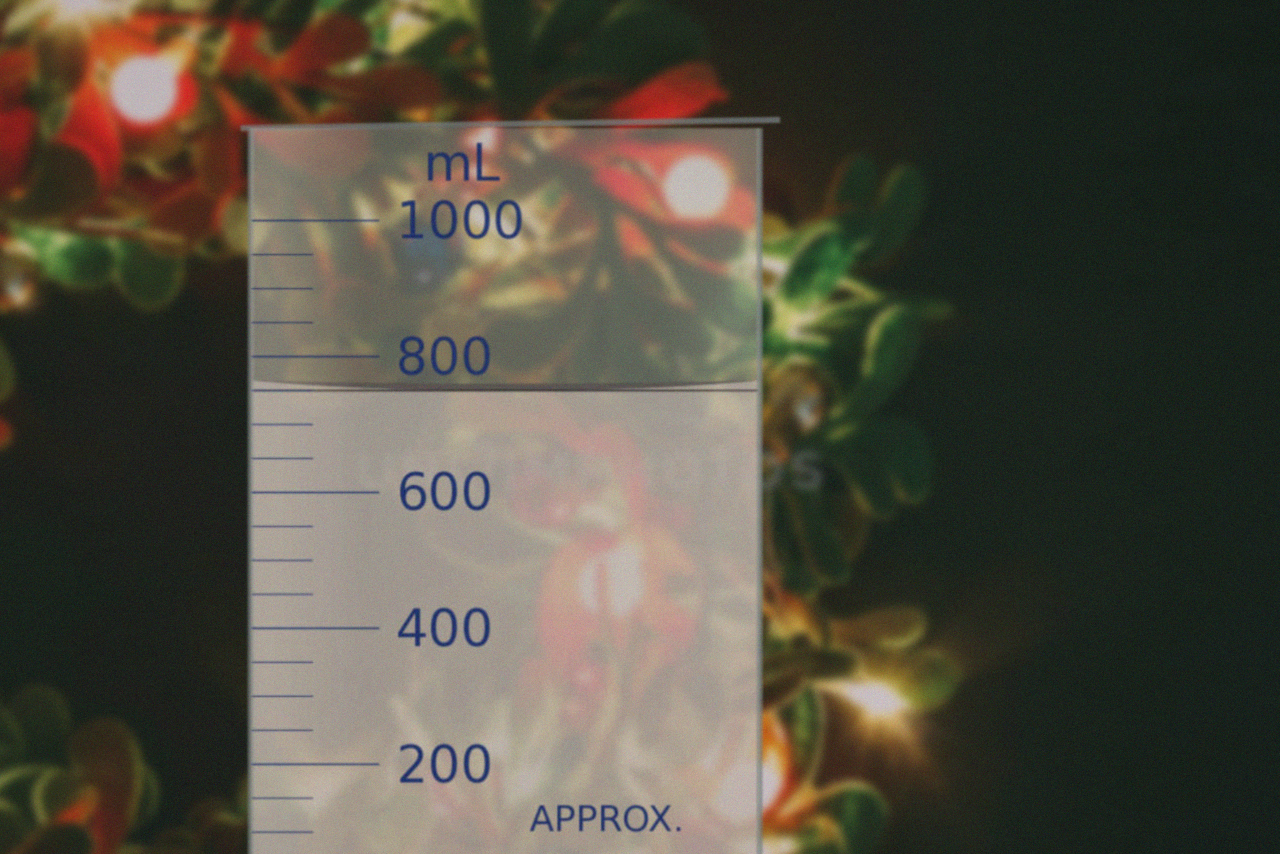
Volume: 750 mL
